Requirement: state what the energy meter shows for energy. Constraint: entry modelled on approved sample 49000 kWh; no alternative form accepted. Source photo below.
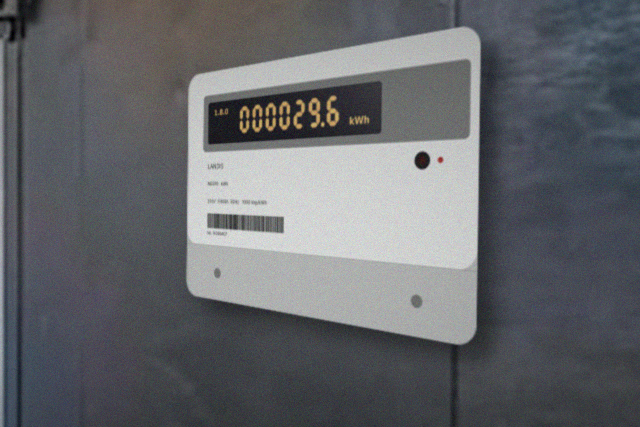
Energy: 29.6 kWh
